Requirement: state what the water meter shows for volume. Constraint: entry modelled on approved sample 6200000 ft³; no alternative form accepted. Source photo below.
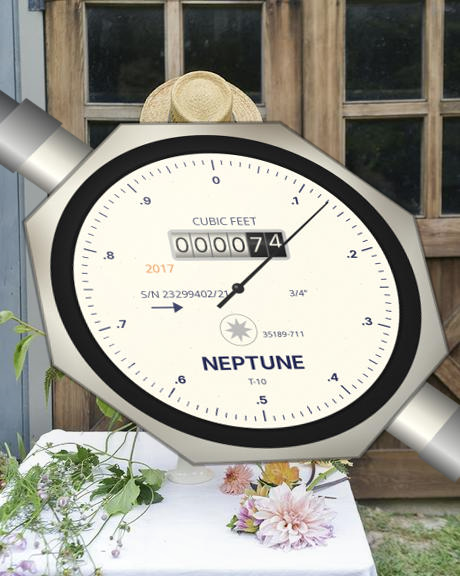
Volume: 74.13 ft³
